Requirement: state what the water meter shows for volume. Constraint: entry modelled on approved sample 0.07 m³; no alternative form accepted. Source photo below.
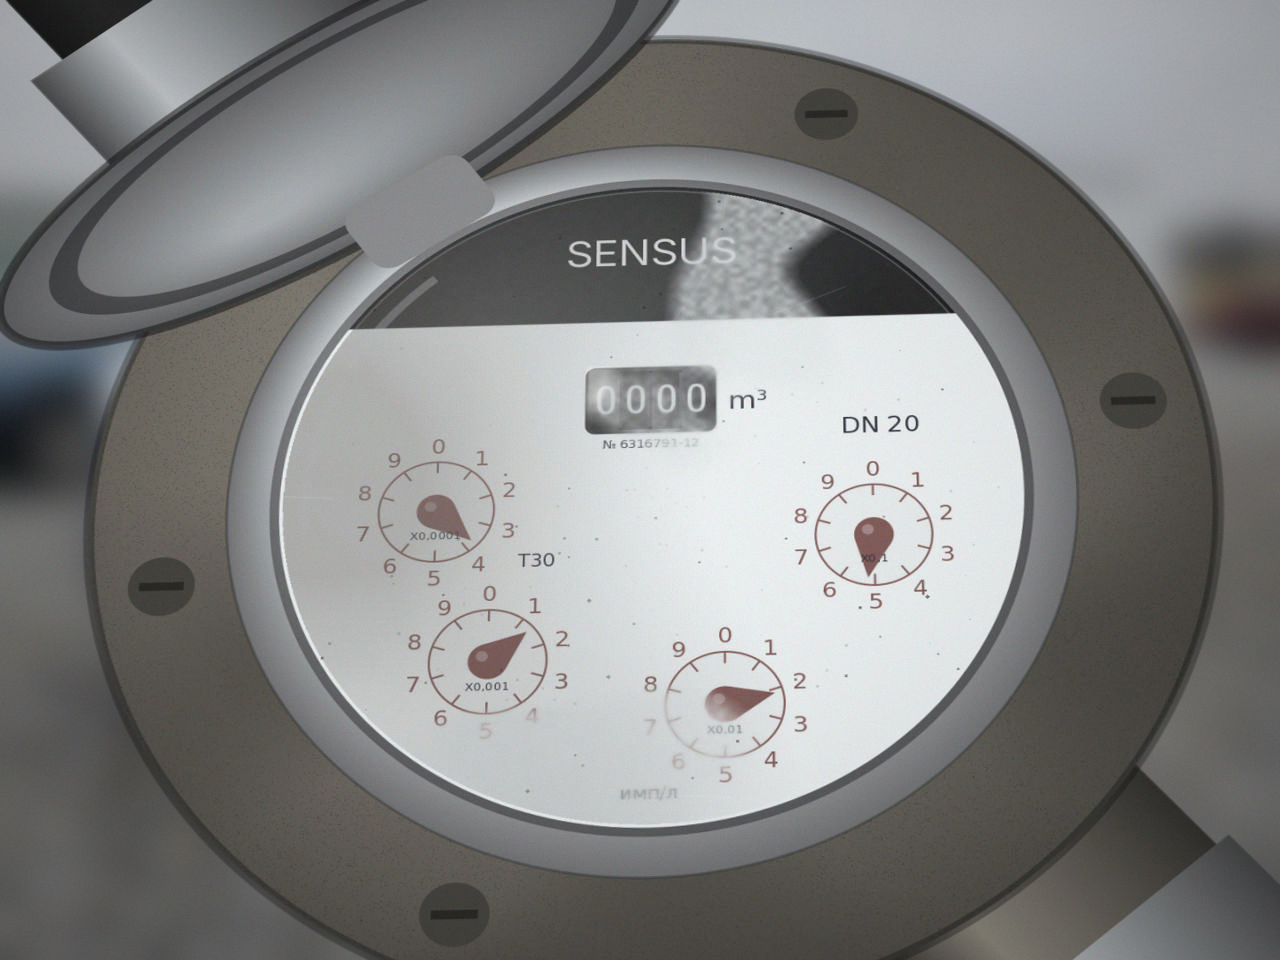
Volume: 0.5213 m³
